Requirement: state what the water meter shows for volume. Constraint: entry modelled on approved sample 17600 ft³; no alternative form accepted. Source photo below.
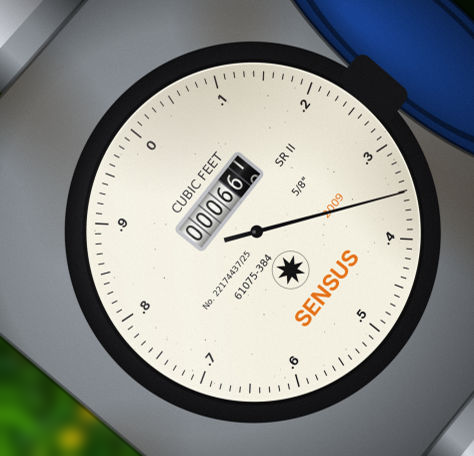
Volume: 661.35 ft³
